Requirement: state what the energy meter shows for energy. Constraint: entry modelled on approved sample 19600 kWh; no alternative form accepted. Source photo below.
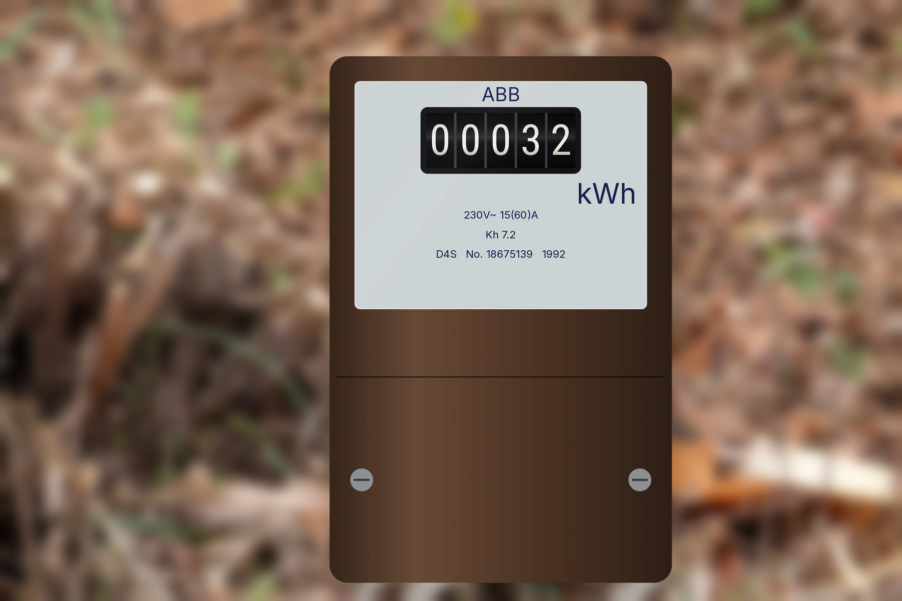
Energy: 32 kWh
